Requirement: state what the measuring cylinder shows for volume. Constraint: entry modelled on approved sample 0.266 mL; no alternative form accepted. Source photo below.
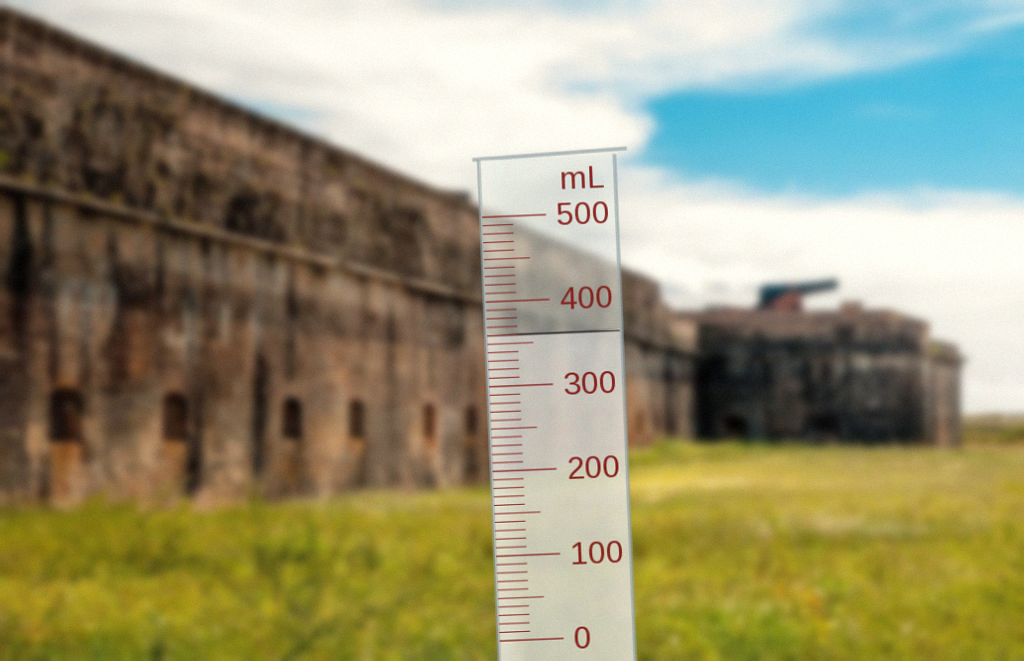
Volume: 360 mL
